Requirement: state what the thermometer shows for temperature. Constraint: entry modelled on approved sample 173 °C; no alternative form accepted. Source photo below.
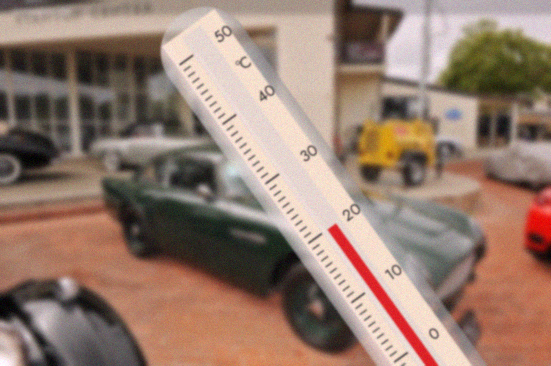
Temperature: 20 °C
